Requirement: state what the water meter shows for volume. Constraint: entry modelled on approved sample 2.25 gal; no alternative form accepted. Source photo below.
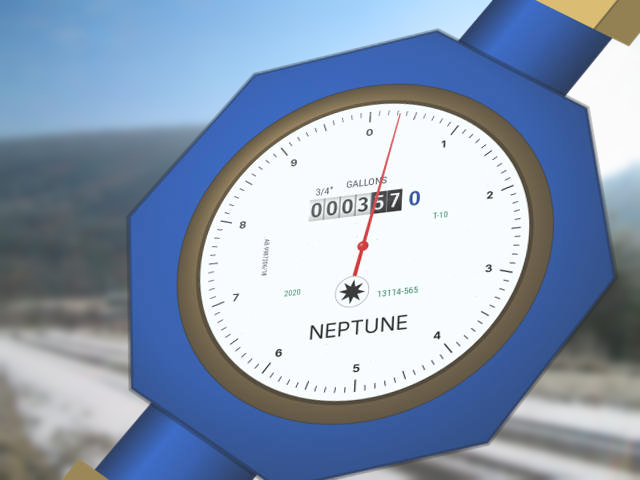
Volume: 3570.3 gal
